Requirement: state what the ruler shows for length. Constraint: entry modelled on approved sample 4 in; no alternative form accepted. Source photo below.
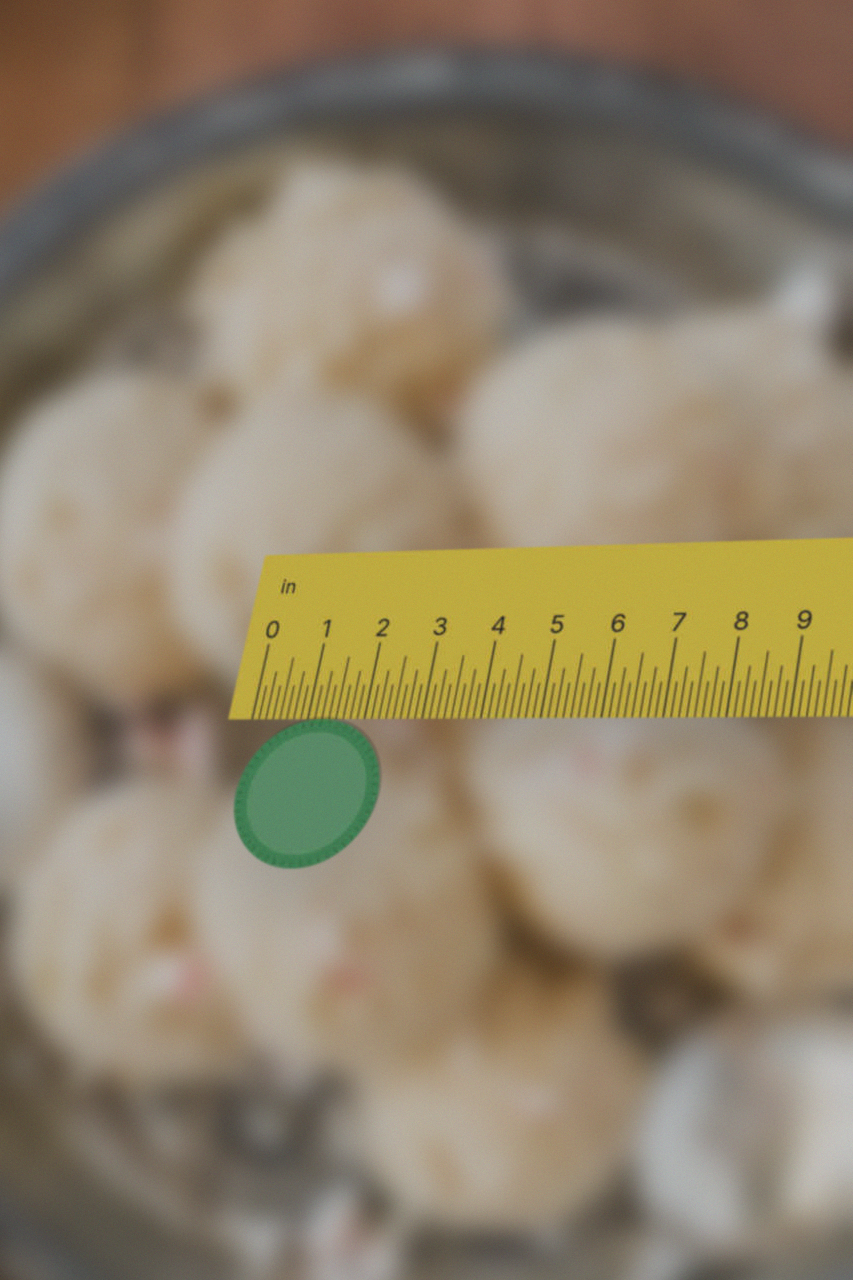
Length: 2.5 in
